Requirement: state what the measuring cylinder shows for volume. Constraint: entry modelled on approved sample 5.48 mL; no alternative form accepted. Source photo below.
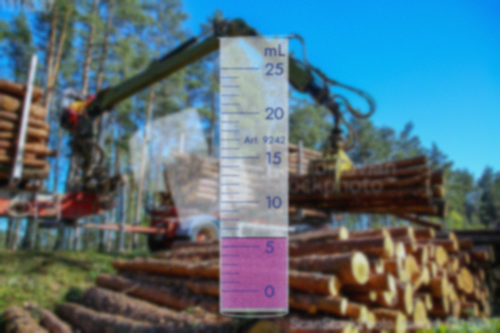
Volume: 6 mL
